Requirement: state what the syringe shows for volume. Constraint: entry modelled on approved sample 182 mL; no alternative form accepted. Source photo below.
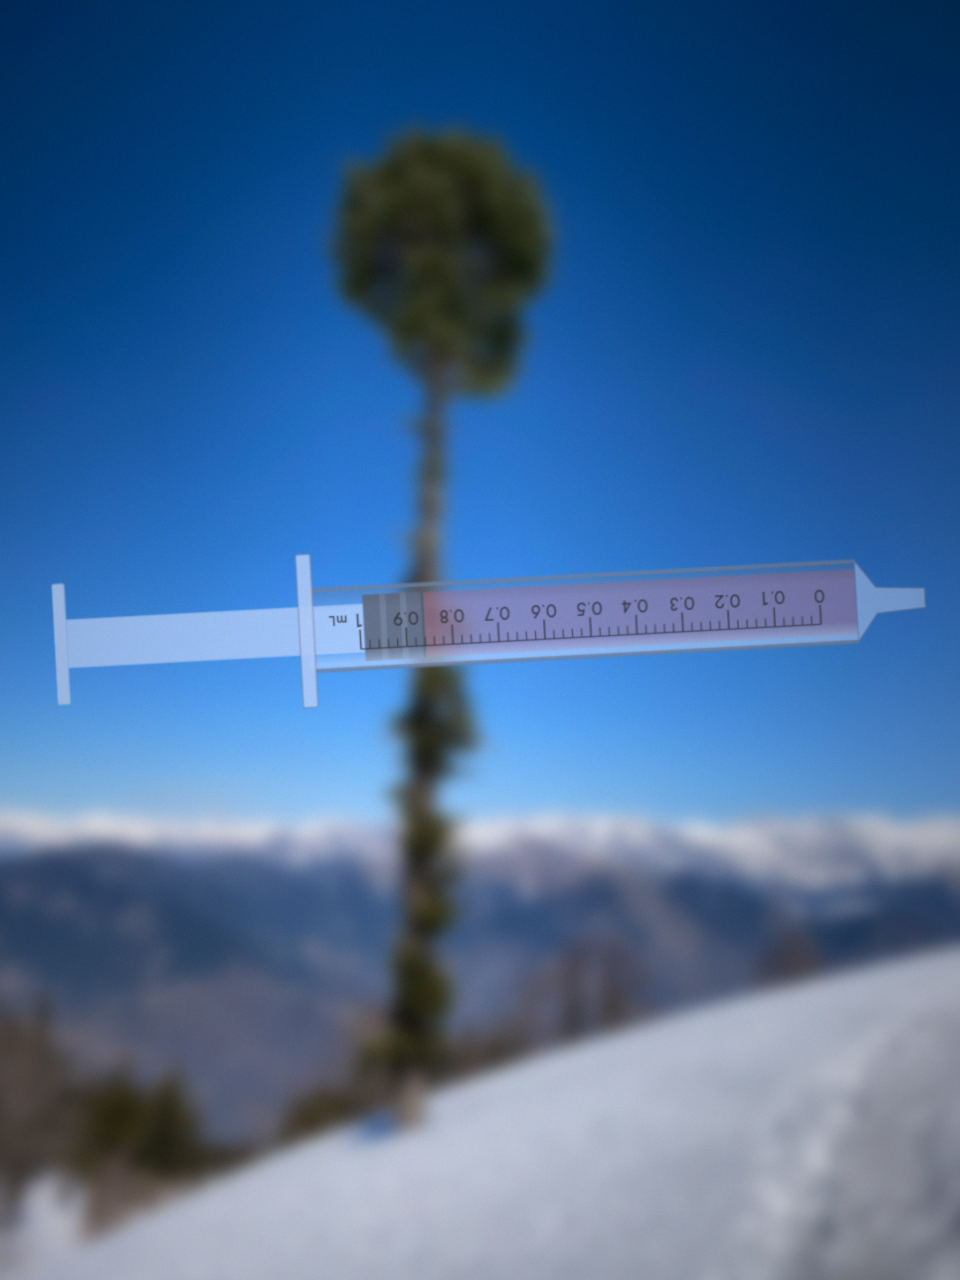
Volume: 0.86 mL
